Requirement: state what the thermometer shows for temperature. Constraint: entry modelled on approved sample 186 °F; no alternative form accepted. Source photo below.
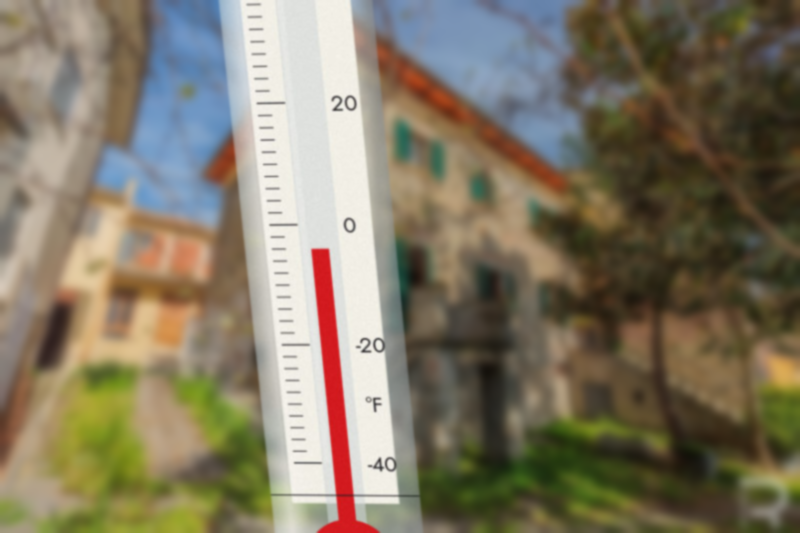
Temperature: -4 °F
